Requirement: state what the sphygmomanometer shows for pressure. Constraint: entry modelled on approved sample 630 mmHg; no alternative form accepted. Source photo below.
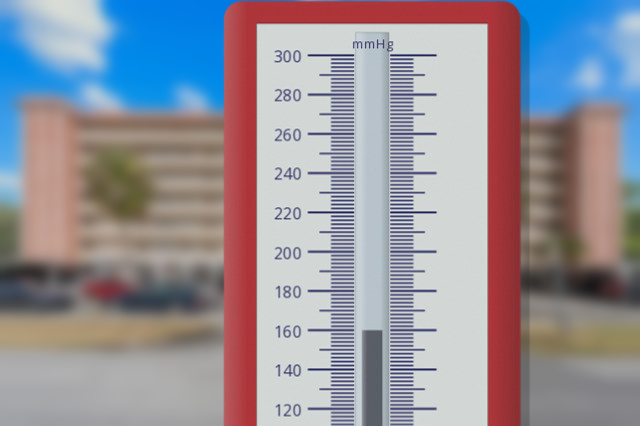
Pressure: 160 mmHg
